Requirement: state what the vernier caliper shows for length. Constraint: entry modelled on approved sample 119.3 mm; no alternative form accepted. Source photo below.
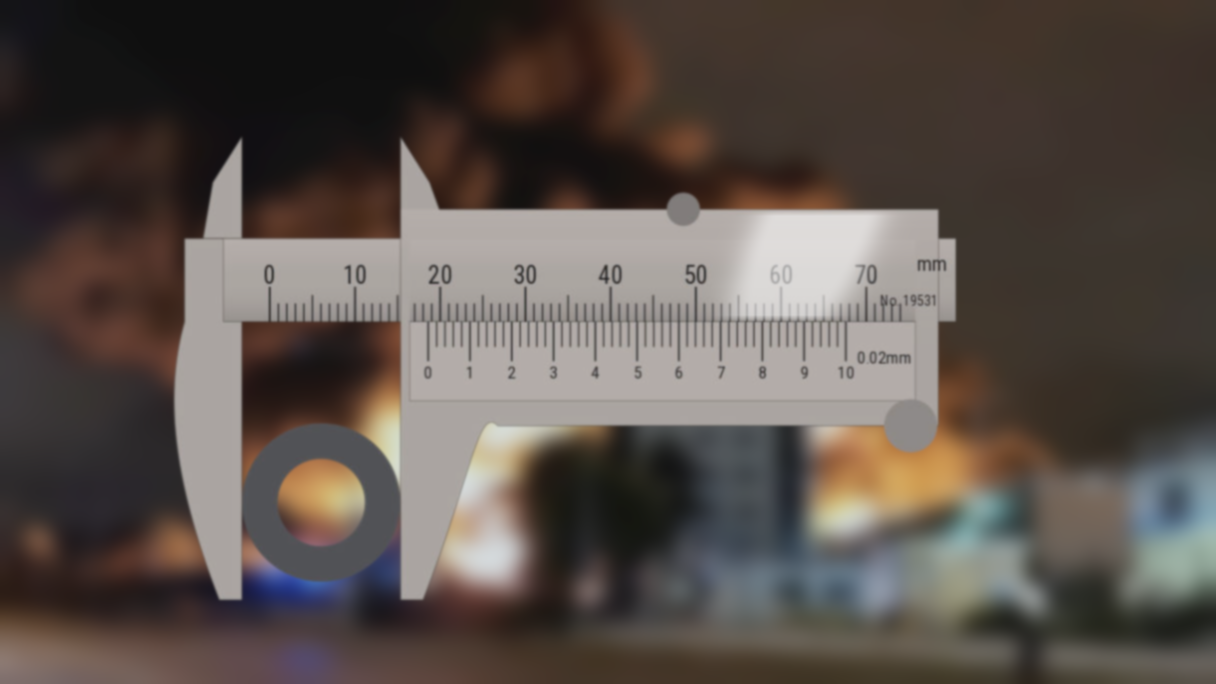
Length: 18.6 mm
